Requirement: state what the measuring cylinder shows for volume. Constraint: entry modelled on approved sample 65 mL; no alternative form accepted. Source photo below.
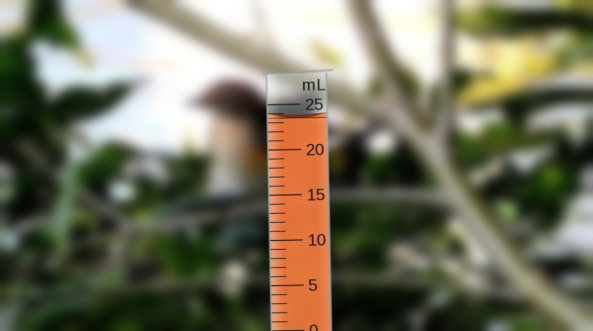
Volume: 23.5 mL
